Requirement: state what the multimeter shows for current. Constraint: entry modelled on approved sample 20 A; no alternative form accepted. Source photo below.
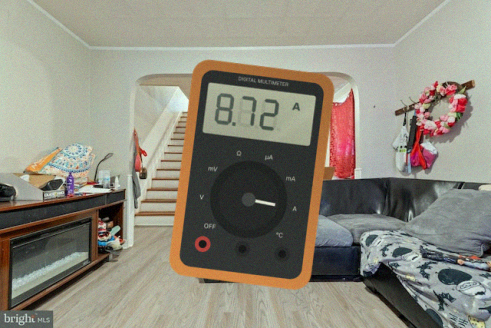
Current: 8.72 A
